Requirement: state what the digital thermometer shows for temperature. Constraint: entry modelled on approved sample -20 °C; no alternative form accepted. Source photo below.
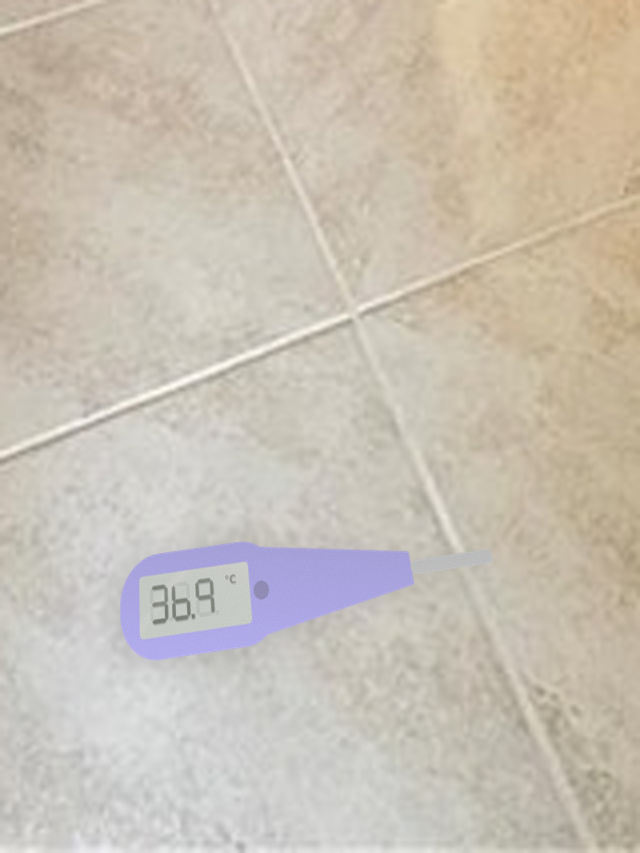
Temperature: 36.9 °C
